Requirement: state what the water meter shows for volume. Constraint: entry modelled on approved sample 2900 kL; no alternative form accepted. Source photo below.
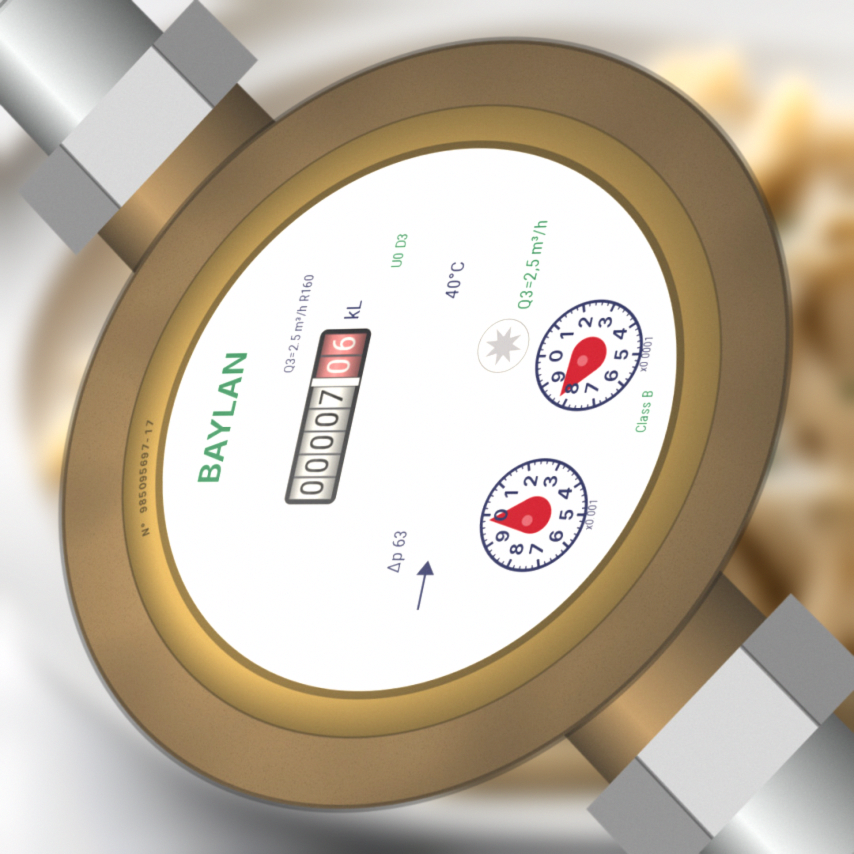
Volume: 7.0598 kL
